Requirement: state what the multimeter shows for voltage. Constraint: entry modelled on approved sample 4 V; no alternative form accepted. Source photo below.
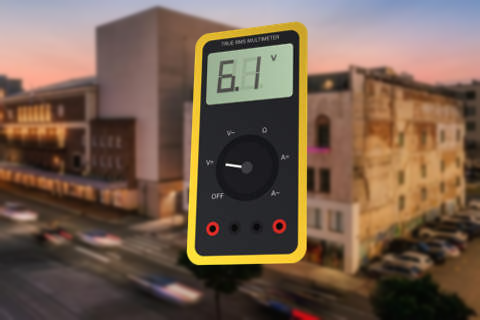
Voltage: 6.1 V
